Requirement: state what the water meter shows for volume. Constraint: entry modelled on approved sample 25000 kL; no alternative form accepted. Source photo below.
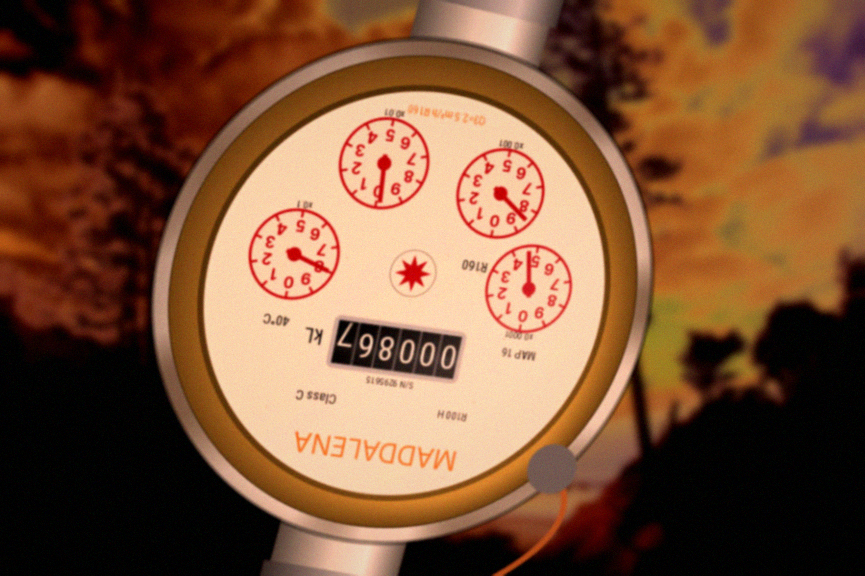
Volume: 866.7984 kL
